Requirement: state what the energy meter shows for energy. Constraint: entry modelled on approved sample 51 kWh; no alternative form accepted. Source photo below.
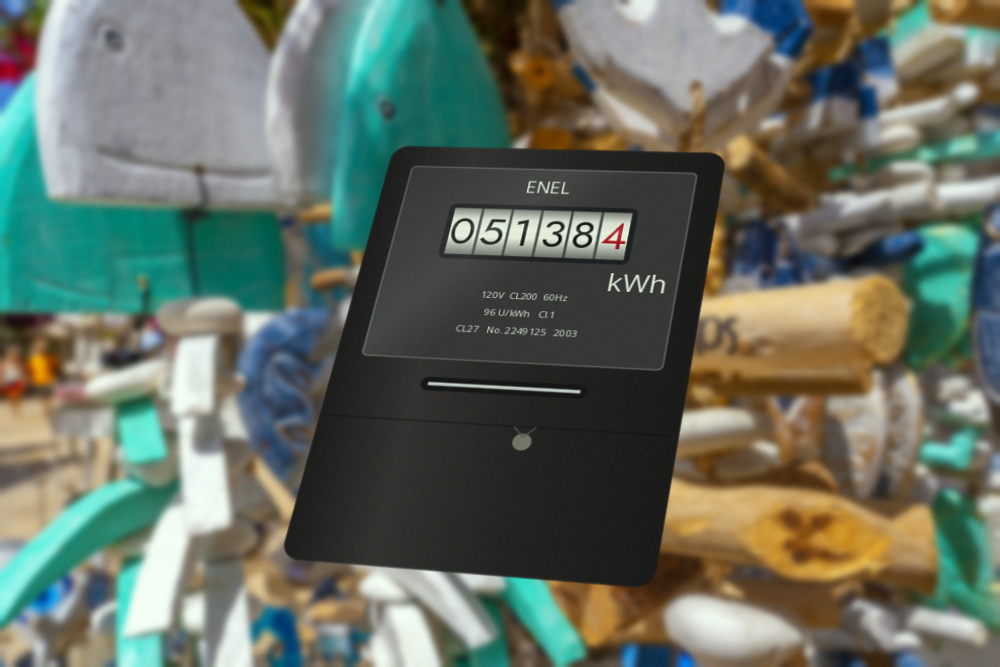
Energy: 5138.4 kWh
